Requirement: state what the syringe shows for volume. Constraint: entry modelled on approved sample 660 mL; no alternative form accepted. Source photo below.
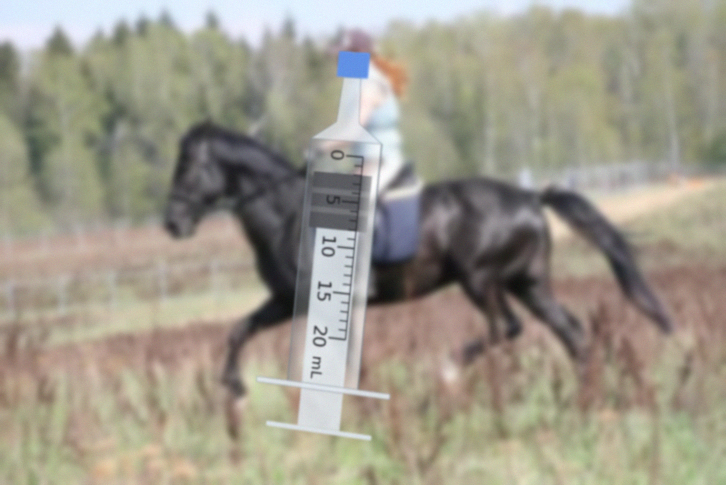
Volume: 2 mL
